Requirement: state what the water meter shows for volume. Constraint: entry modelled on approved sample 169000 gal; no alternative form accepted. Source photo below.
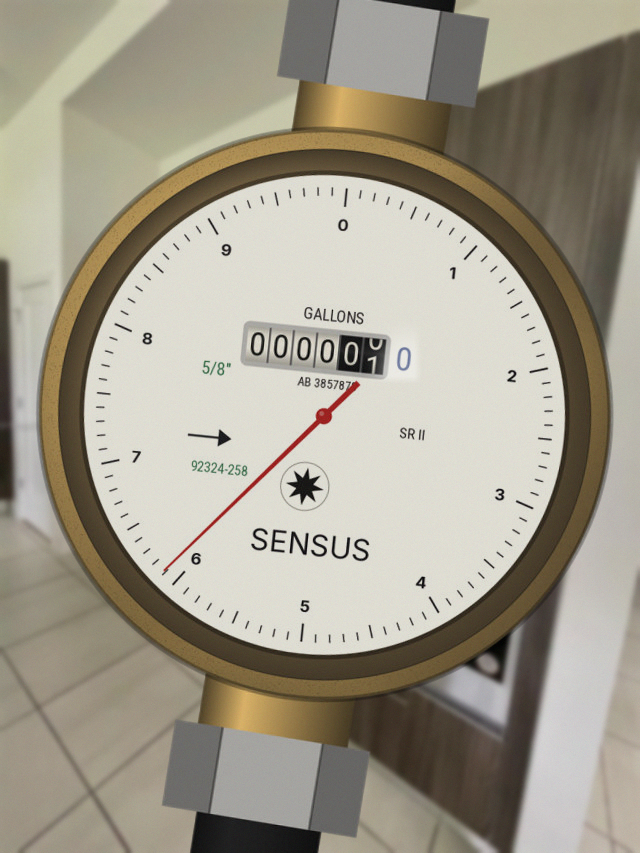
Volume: 6.1 gal
